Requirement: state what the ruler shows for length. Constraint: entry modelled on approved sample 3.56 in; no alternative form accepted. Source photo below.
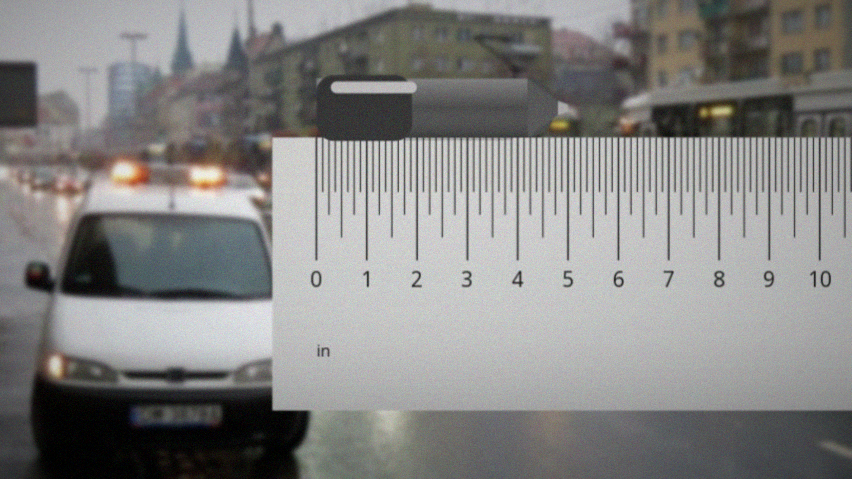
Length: 5 in
